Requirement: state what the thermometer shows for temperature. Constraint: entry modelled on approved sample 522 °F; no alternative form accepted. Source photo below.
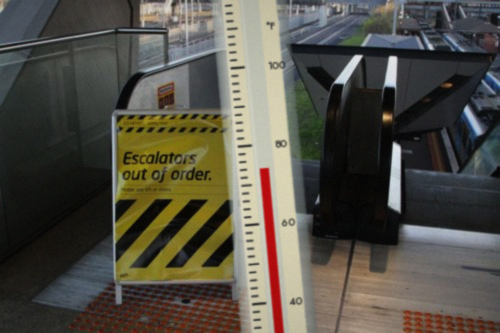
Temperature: 74 °F
